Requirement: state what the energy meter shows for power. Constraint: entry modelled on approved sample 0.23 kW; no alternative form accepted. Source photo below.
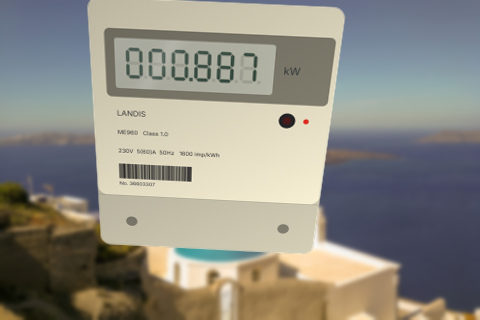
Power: 0.887 kW
